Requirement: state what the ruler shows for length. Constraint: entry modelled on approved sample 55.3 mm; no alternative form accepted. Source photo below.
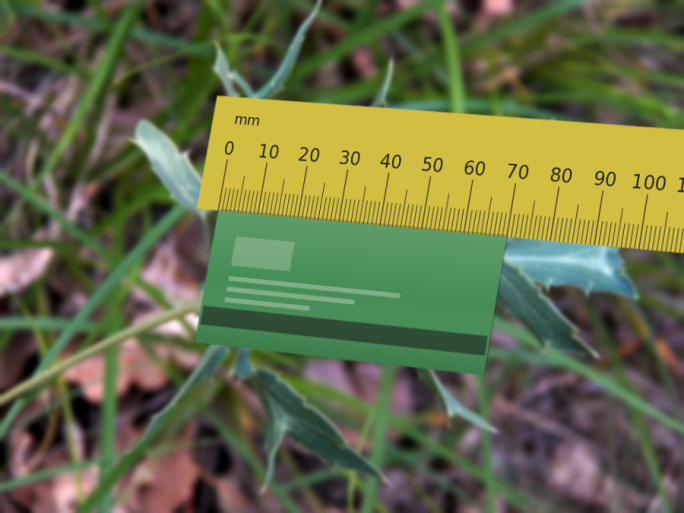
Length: 70 mm
